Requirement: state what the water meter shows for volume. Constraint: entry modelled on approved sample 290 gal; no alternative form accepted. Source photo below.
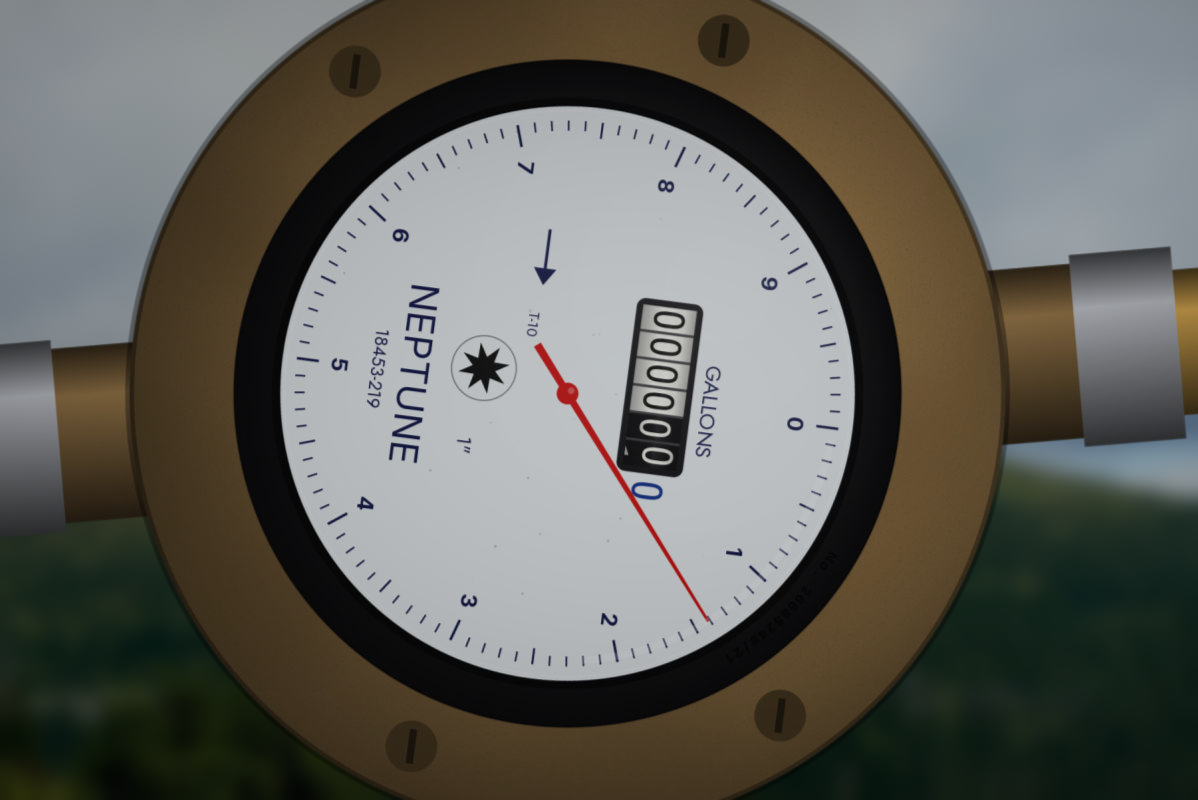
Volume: 1.4 gal
